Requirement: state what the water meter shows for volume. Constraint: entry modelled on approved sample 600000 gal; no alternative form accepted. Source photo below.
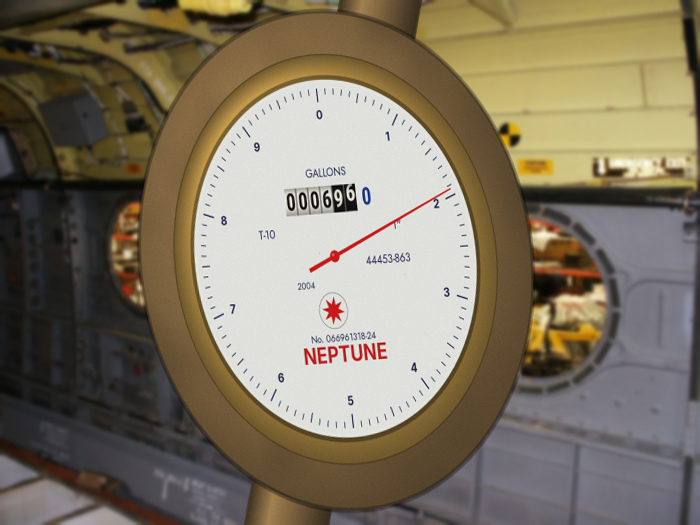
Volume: 6961.9 gal
